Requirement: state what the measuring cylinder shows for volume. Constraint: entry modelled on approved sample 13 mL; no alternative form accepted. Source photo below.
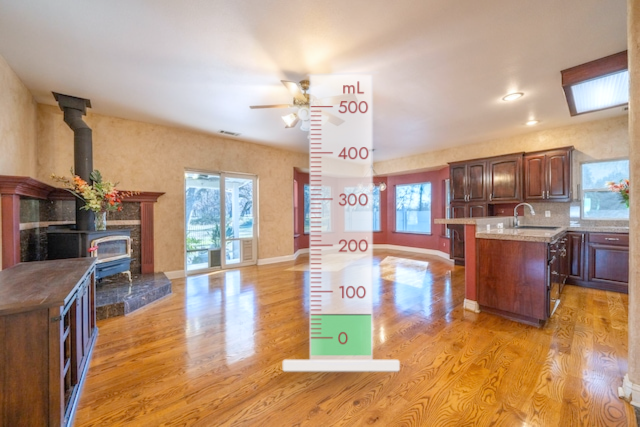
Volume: 50 mL
